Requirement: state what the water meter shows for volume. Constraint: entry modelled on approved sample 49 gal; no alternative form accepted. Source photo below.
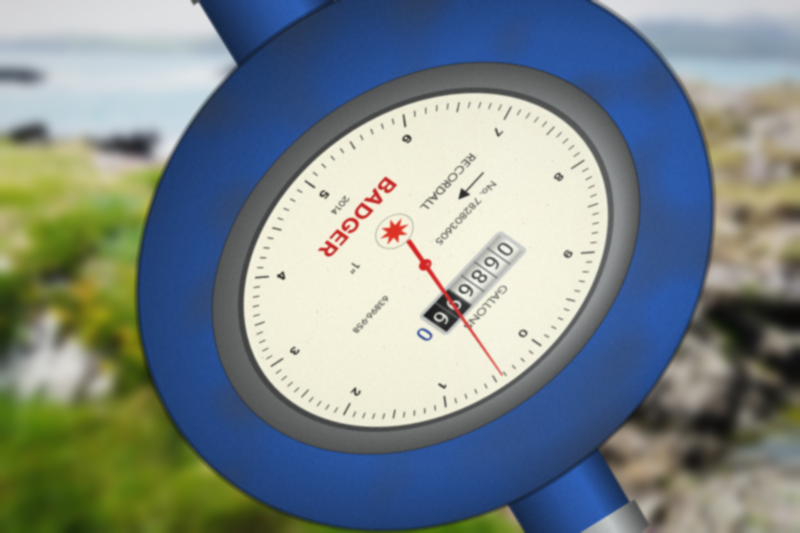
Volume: 686960.4 gal
